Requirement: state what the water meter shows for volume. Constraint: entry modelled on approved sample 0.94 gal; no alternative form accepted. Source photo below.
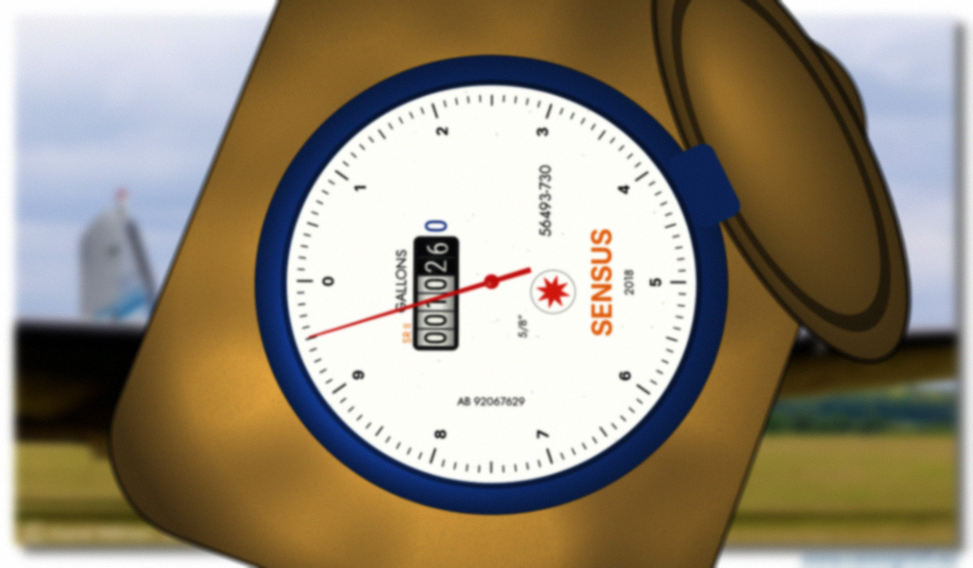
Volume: 10259.5 gal
